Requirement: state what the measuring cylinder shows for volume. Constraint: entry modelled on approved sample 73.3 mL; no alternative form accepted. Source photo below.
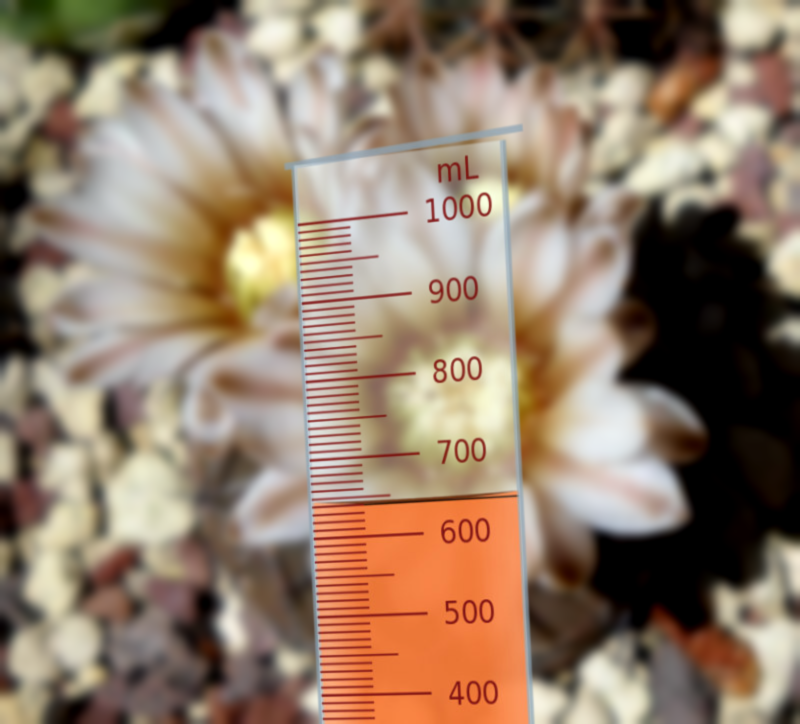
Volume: 640 mL
